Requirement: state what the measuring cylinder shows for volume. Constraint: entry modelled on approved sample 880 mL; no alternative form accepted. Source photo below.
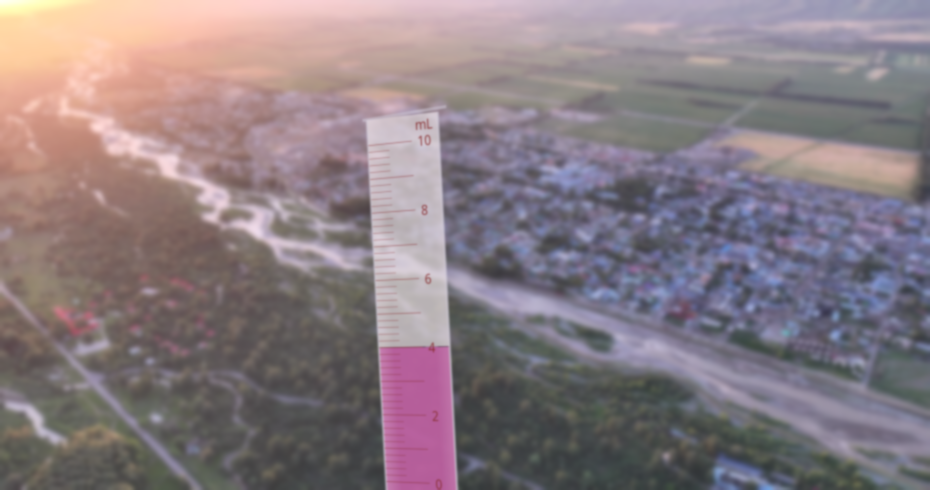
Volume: 4 mL
